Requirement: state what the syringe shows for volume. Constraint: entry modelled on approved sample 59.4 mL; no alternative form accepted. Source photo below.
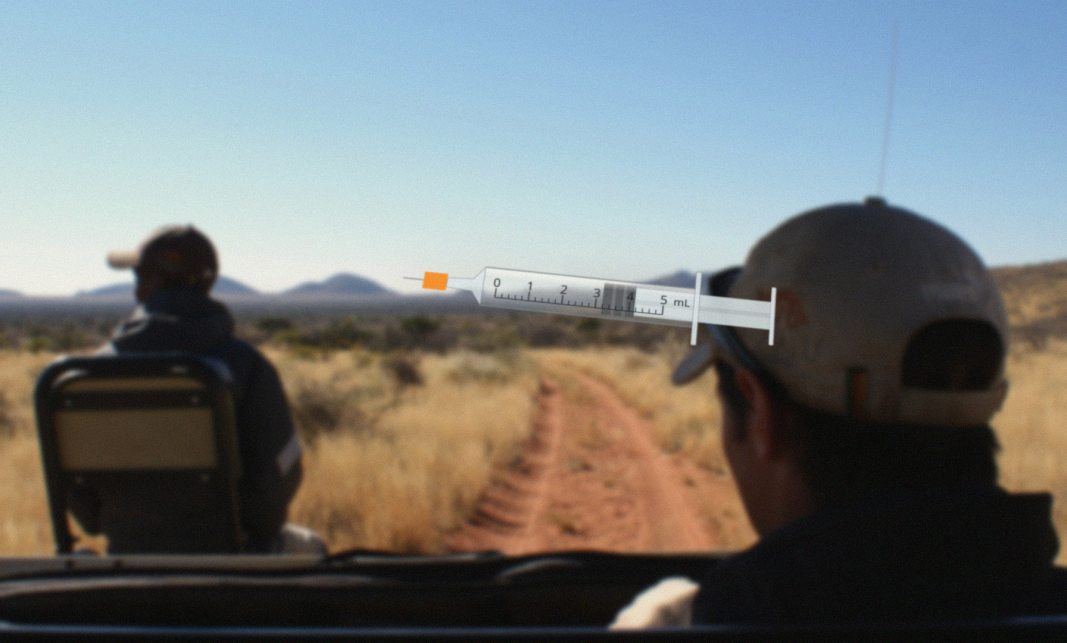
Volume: 3.2 mL
